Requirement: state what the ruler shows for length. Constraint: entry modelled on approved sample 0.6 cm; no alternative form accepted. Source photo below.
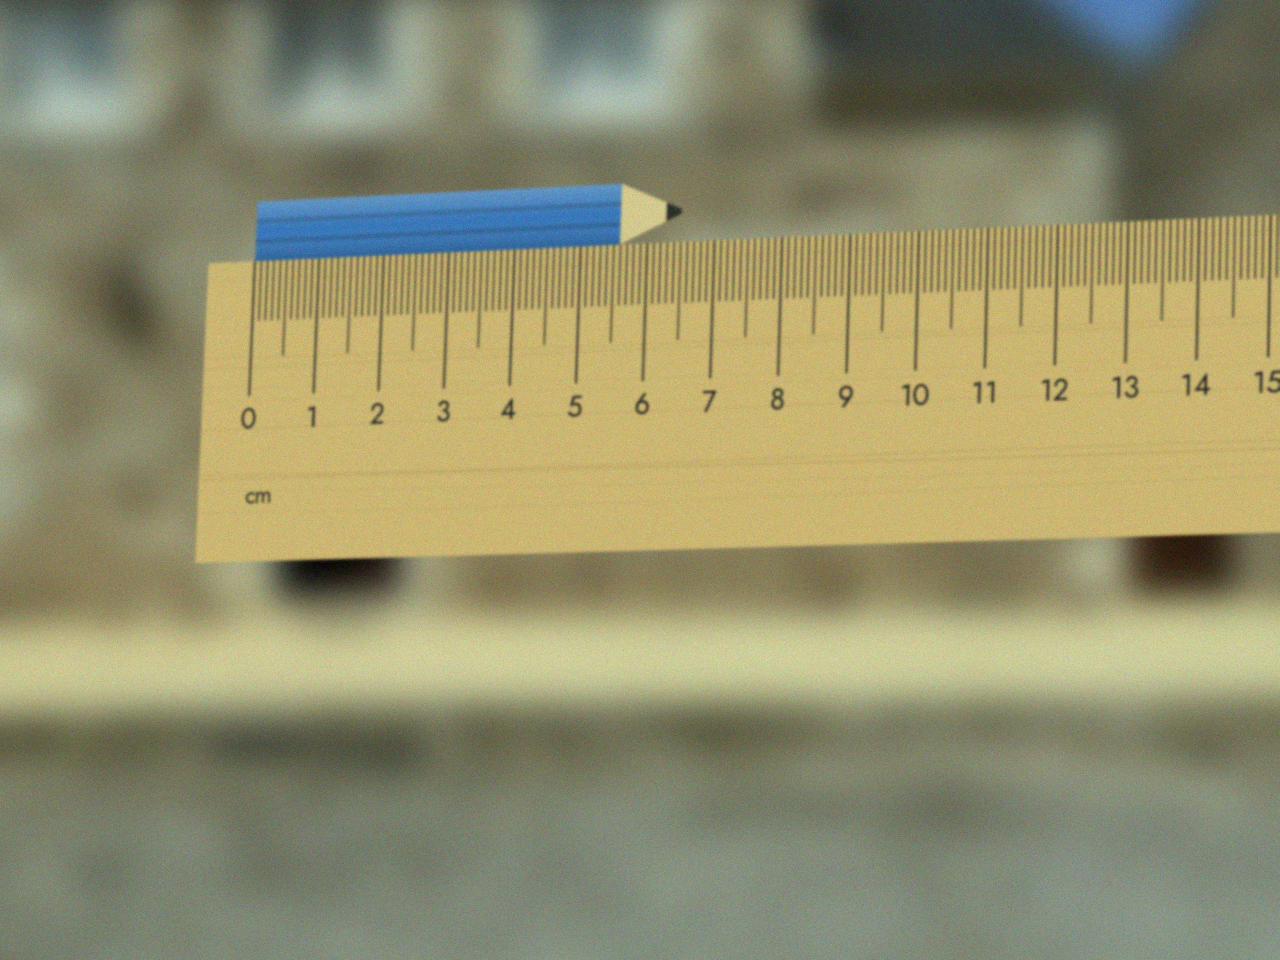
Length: 6.5 cm
